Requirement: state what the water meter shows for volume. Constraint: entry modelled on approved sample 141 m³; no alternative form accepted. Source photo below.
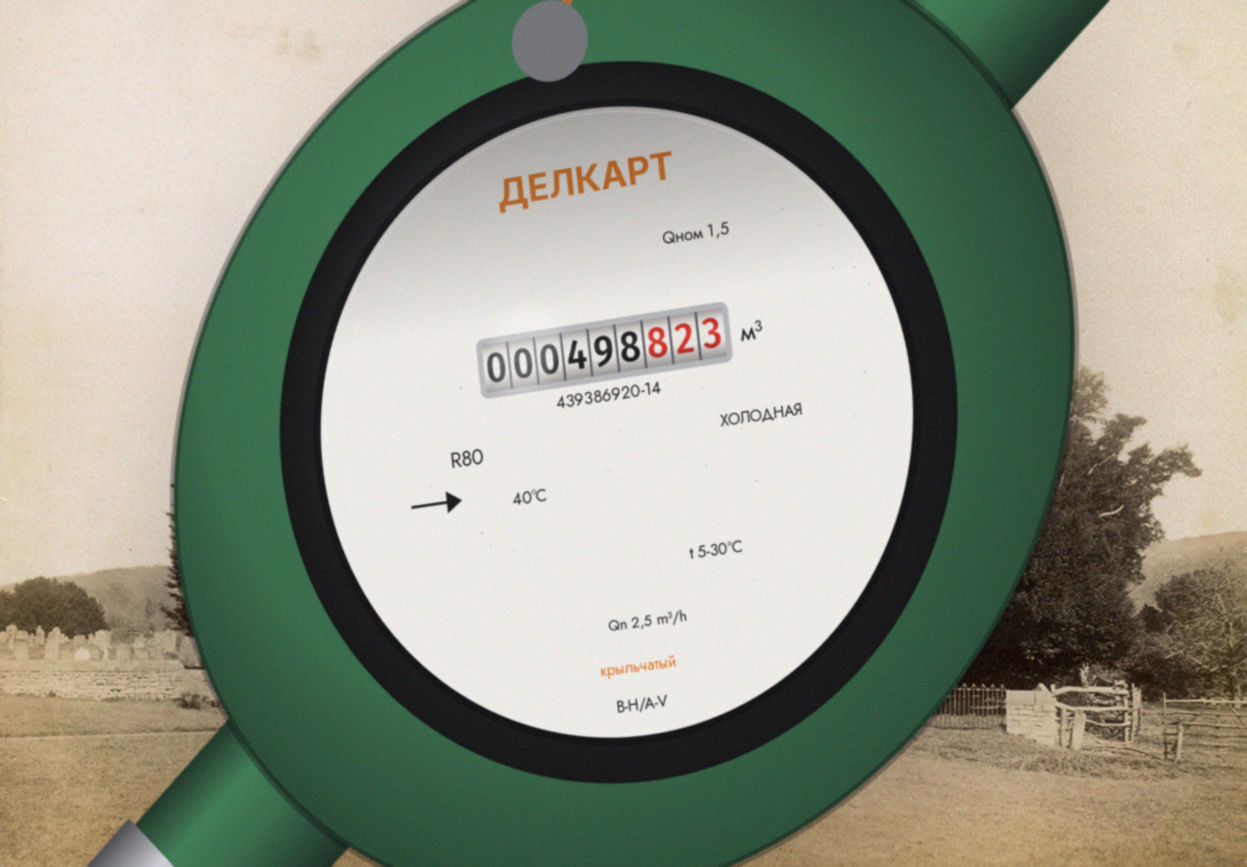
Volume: 498.823 m³
